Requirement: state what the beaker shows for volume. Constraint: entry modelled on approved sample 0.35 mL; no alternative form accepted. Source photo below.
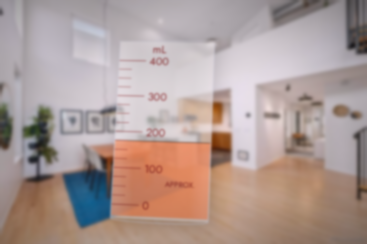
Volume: 175 mL
